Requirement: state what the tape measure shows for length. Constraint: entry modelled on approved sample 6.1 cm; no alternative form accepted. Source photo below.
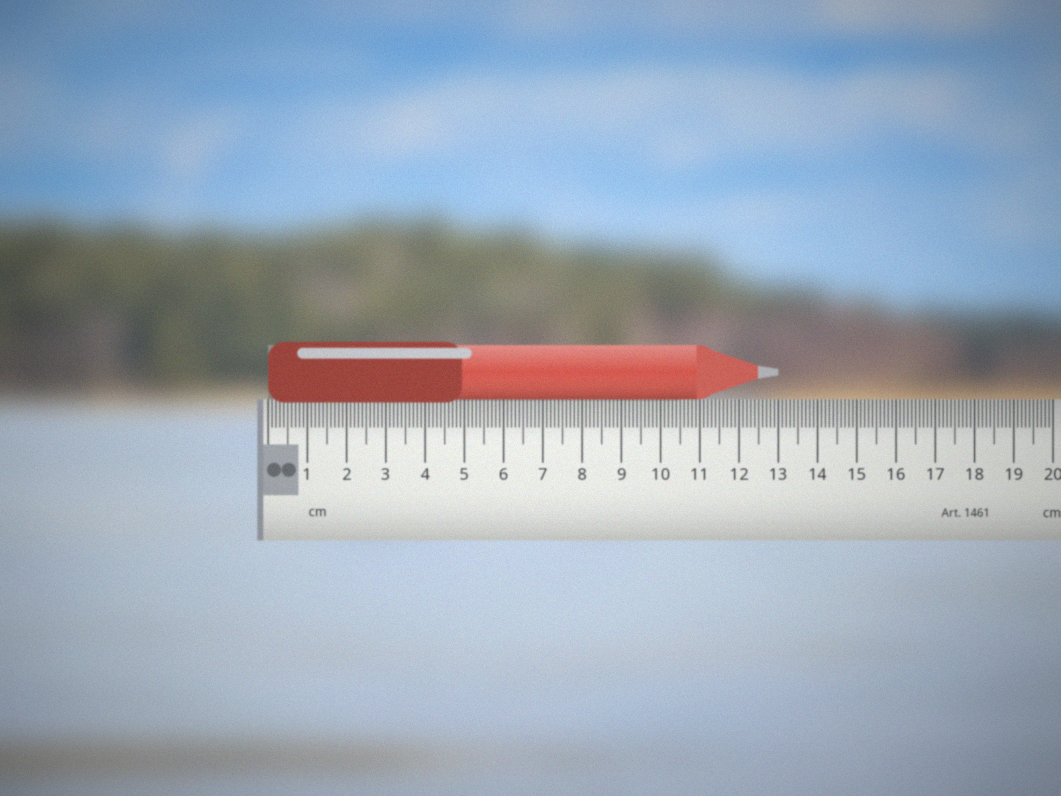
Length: 13 cm
